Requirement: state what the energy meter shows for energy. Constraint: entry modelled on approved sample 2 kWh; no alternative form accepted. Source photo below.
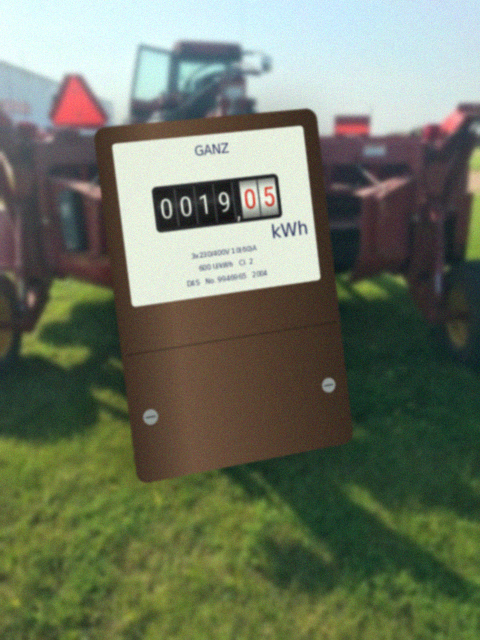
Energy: 19.05 kWh
